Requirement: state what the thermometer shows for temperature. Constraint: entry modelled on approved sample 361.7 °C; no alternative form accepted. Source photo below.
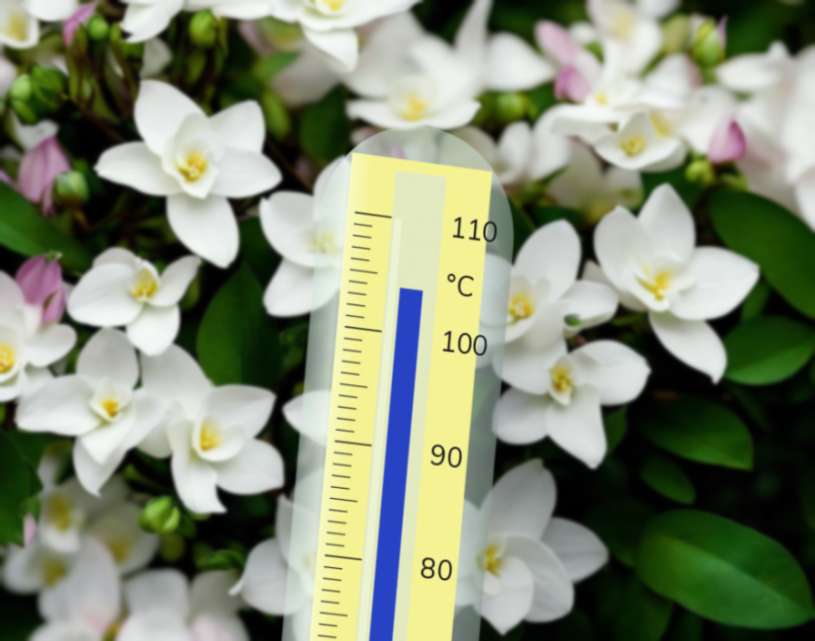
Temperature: 104 °C
